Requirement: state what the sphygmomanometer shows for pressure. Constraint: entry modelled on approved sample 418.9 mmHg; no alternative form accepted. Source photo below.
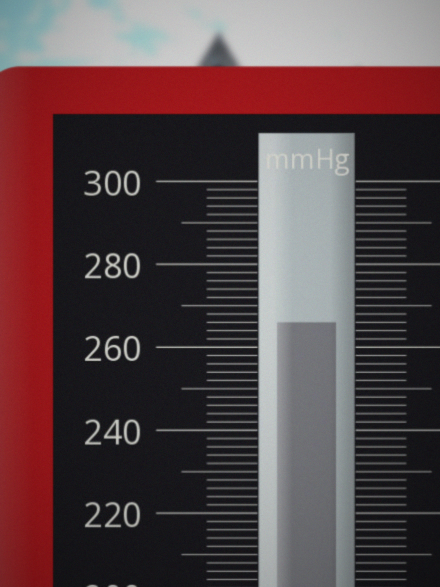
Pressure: 266 mmHg
